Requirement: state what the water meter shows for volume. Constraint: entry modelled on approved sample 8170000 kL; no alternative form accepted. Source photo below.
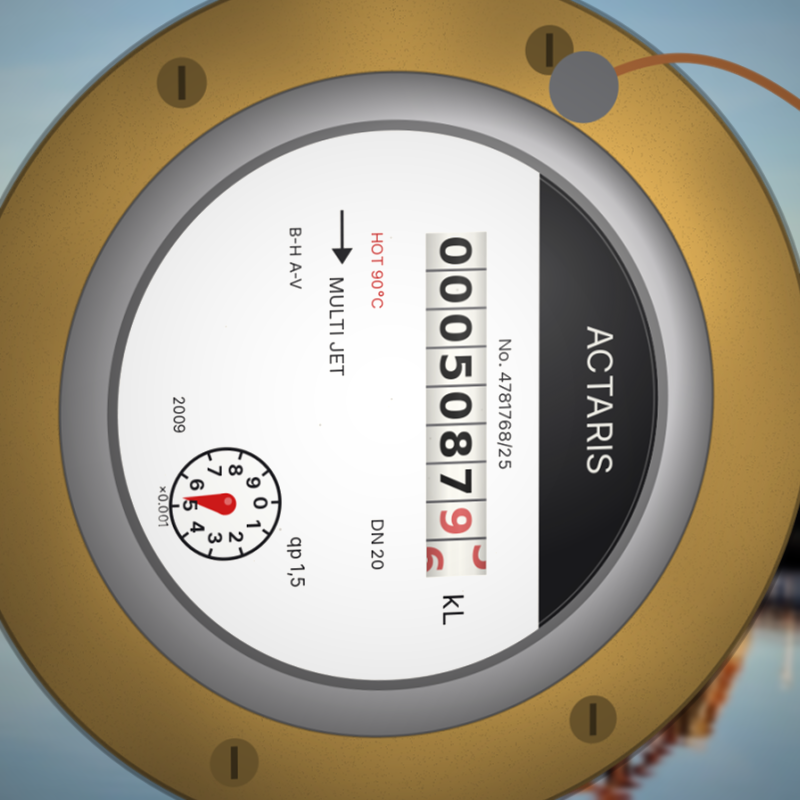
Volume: 5087.955 kL
